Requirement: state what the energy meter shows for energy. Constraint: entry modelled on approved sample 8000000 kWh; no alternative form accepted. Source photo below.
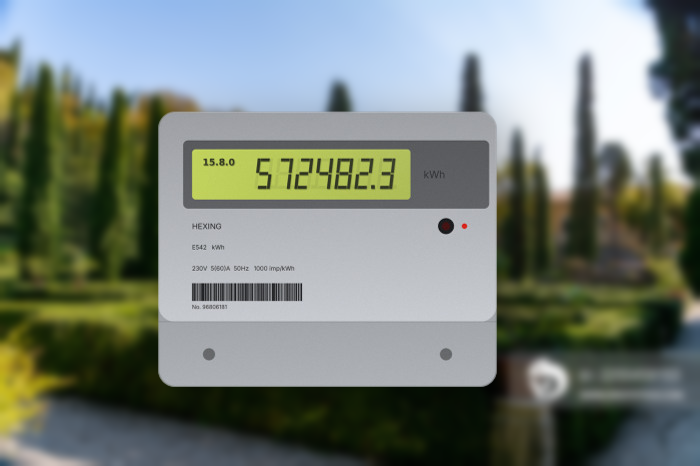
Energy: 572482.3 kWh
